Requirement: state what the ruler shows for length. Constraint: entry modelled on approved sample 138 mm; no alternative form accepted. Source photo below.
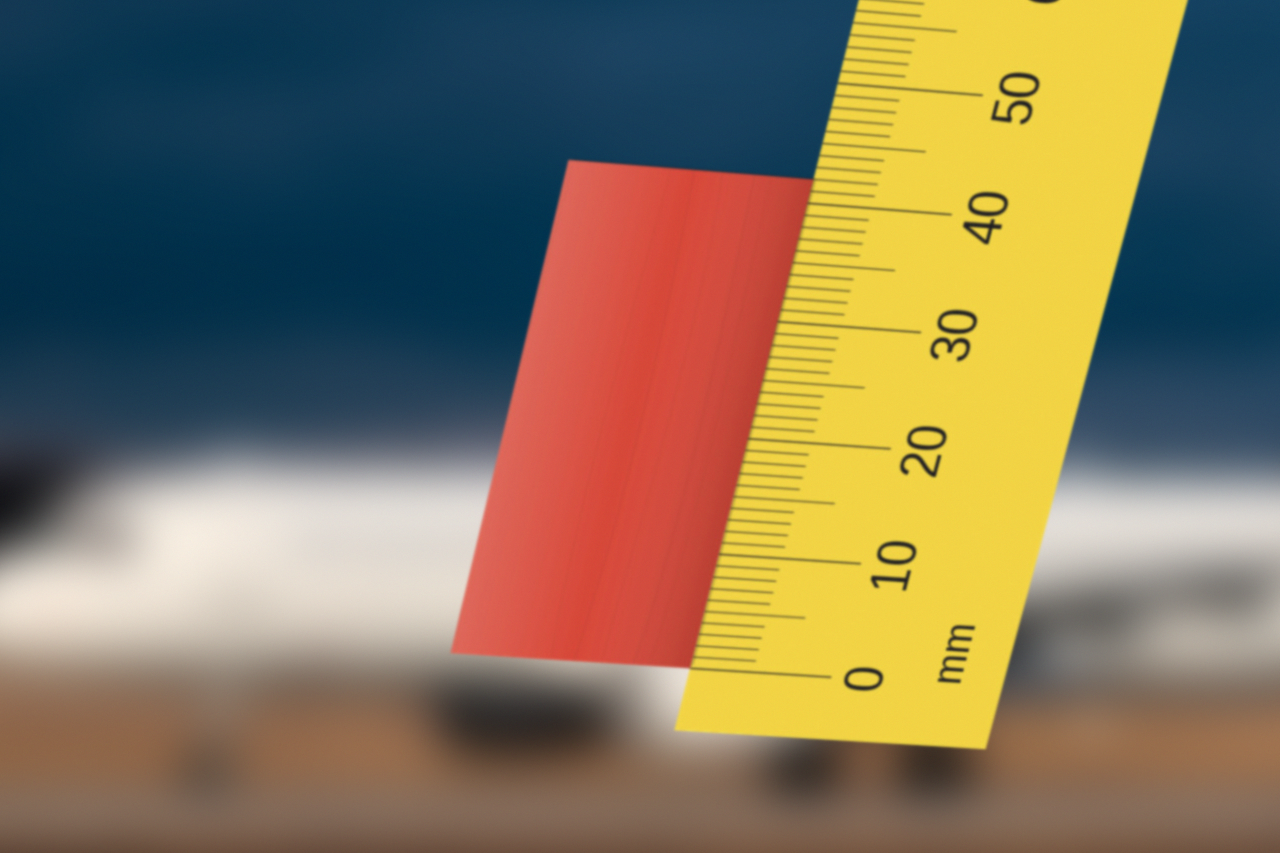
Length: 42 mm
